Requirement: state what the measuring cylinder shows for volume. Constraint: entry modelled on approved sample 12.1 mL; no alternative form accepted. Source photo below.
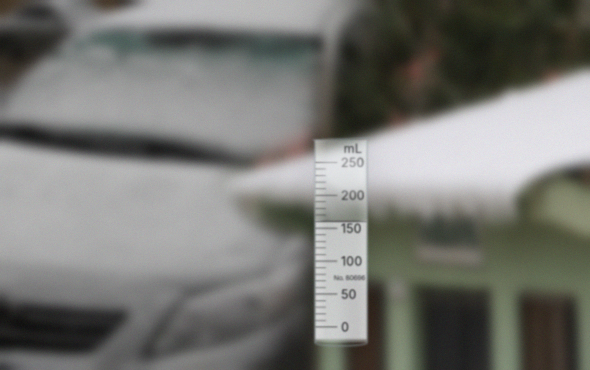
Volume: 160 mL
